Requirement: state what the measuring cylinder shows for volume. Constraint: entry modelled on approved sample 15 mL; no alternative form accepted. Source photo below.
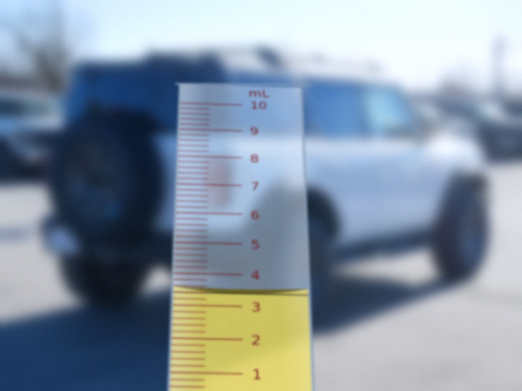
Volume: 3.4 mL
